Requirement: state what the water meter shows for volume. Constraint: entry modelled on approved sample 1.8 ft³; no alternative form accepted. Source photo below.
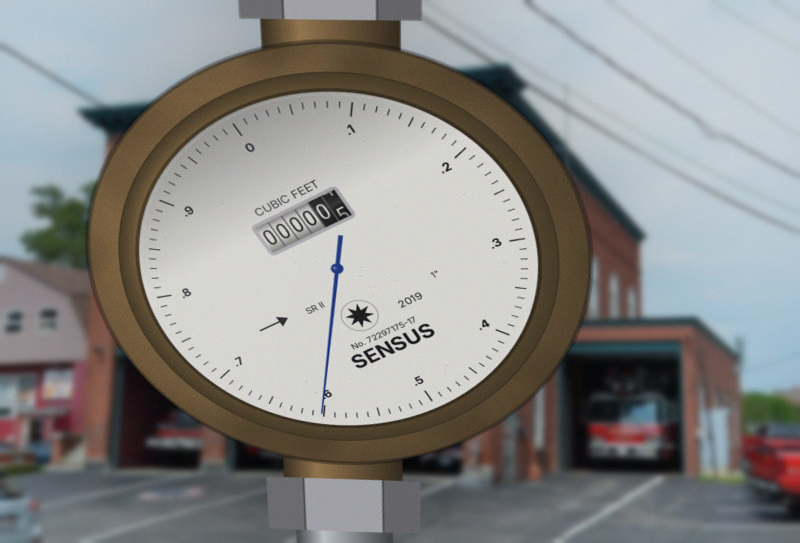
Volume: 4.60 ft³
